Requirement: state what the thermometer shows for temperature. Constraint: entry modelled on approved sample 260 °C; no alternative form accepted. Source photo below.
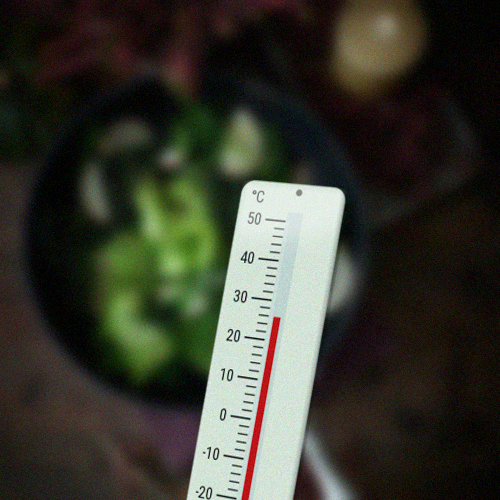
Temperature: 26 °C
